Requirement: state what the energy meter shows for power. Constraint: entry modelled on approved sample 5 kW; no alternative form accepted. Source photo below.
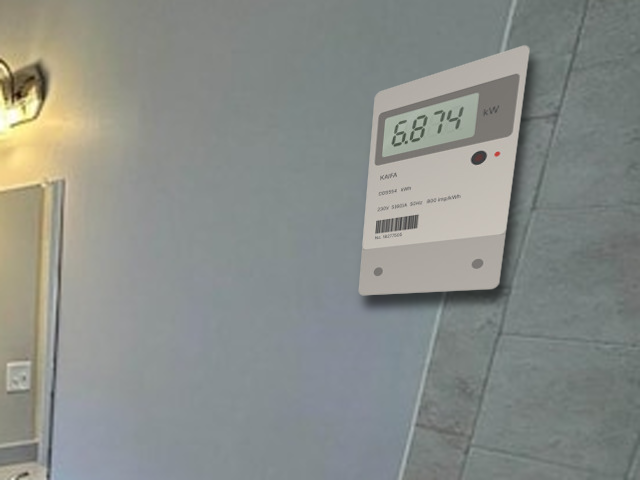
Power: 6.874 kW
